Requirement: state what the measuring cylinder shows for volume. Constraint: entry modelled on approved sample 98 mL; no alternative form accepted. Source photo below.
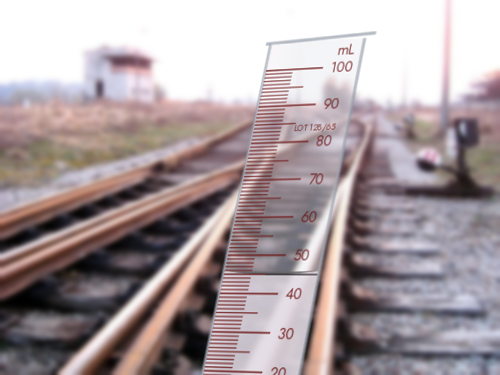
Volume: 45 mL
